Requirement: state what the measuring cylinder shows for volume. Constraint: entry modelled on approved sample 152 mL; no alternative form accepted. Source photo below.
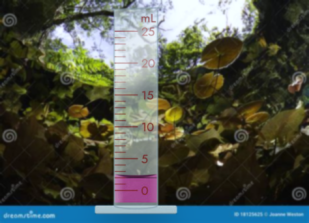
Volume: 2 mL
